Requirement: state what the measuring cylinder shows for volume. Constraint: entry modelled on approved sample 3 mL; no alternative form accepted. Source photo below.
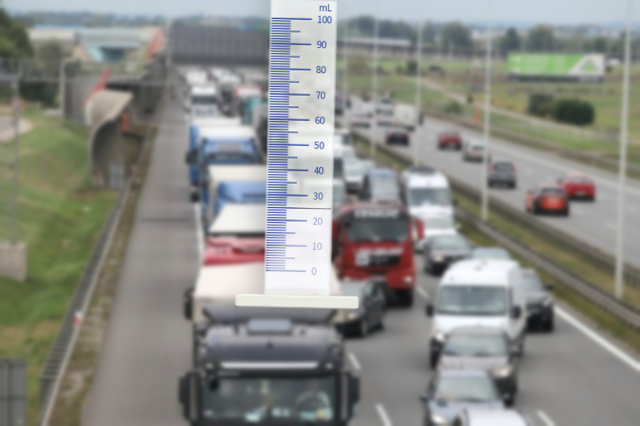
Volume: 25 mL
